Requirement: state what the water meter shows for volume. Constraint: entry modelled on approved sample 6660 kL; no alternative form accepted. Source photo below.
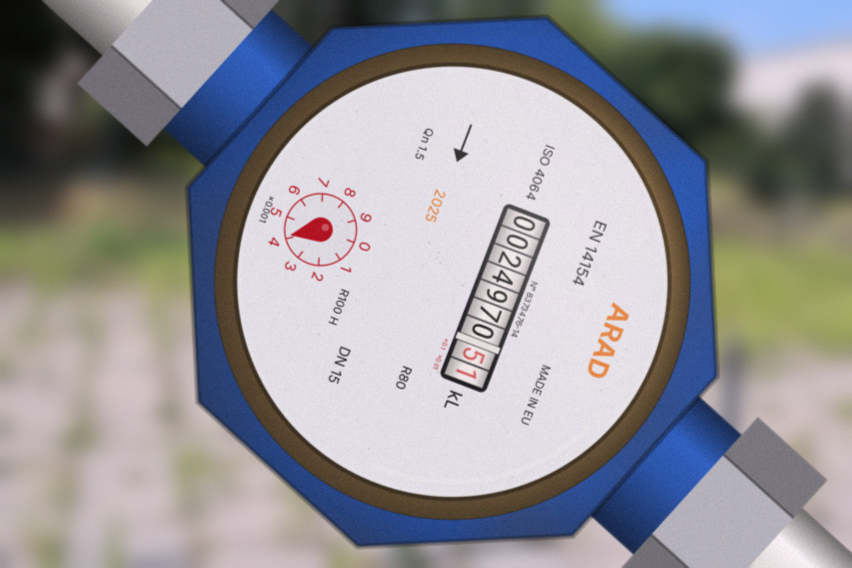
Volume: 24970.514 kL
